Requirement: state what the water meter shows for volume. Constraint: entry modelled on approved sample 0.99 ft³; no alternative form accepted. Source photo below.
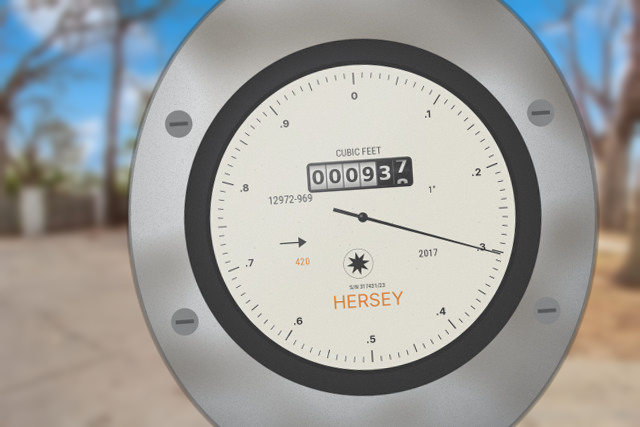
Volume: 937.30 ft³
